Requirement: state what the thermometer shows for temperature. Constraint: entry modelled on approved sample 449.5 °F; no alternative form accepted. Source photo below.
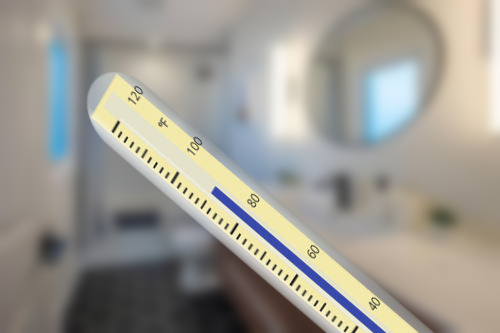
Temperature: 90 °F
